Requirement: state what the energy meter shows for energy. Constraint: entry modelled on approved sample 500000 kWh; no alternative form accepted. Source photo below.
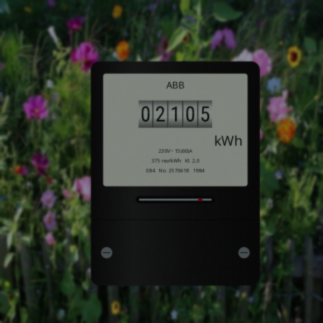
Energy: 2105 kWh
